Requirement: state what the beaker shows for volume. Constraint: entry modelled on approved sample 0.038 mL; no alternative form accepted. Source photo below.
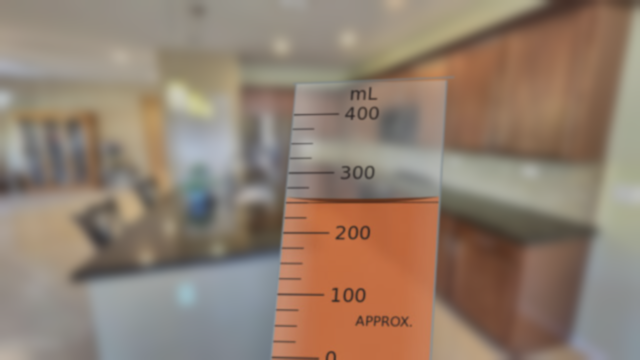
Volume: 250 mL
